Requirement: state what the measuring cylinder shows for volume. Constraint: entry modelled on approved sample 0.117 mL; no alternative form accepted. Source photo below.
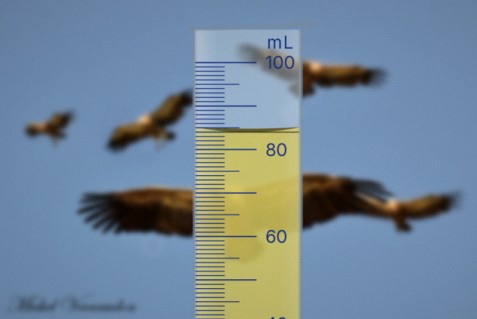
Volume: 84 mL
